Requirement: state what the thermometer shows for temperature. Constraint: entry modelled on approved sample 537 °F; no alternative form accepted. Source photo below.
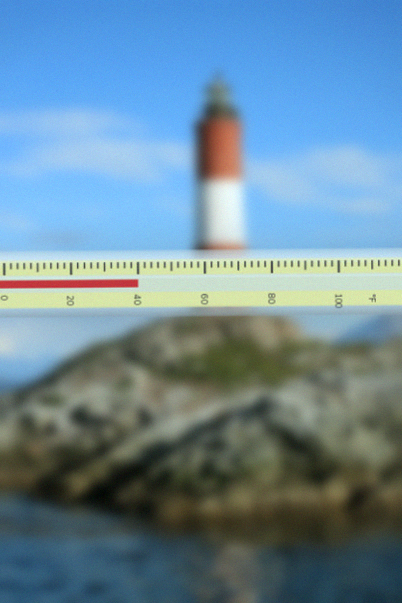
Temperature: 40 °F
